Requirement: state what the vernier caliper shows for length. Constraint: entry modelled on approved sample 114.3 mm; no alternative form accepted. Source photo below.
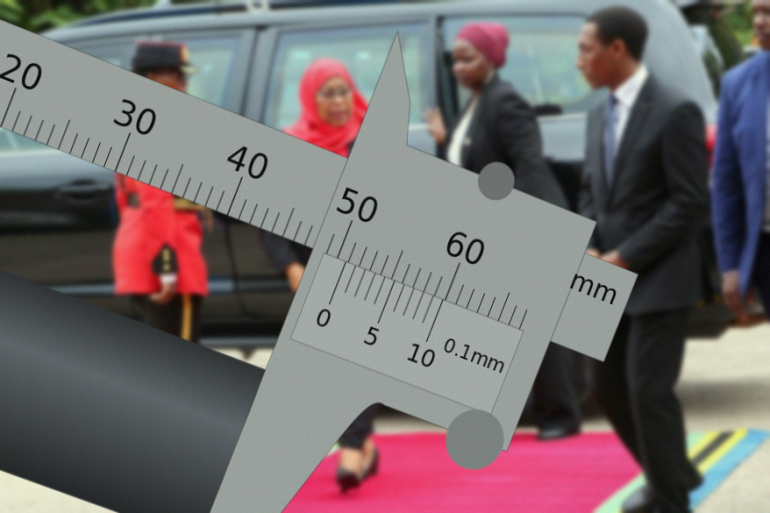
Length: 50.8 mm
